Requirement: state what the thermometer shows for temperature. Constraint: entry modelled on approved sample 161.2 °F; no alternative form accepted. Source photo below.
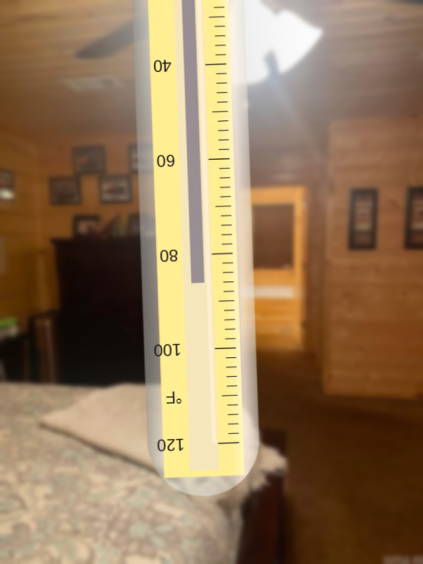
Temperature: 86 °F
